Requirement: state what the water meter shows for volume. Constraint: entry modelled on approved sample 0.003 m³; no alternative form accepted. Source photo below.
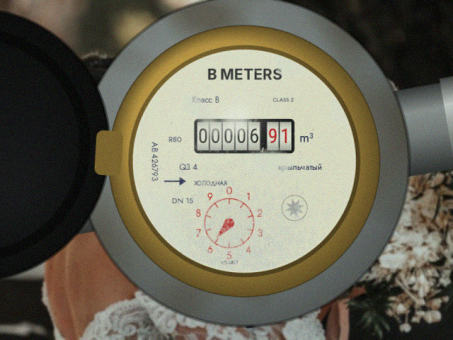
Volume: 6.916 m³
